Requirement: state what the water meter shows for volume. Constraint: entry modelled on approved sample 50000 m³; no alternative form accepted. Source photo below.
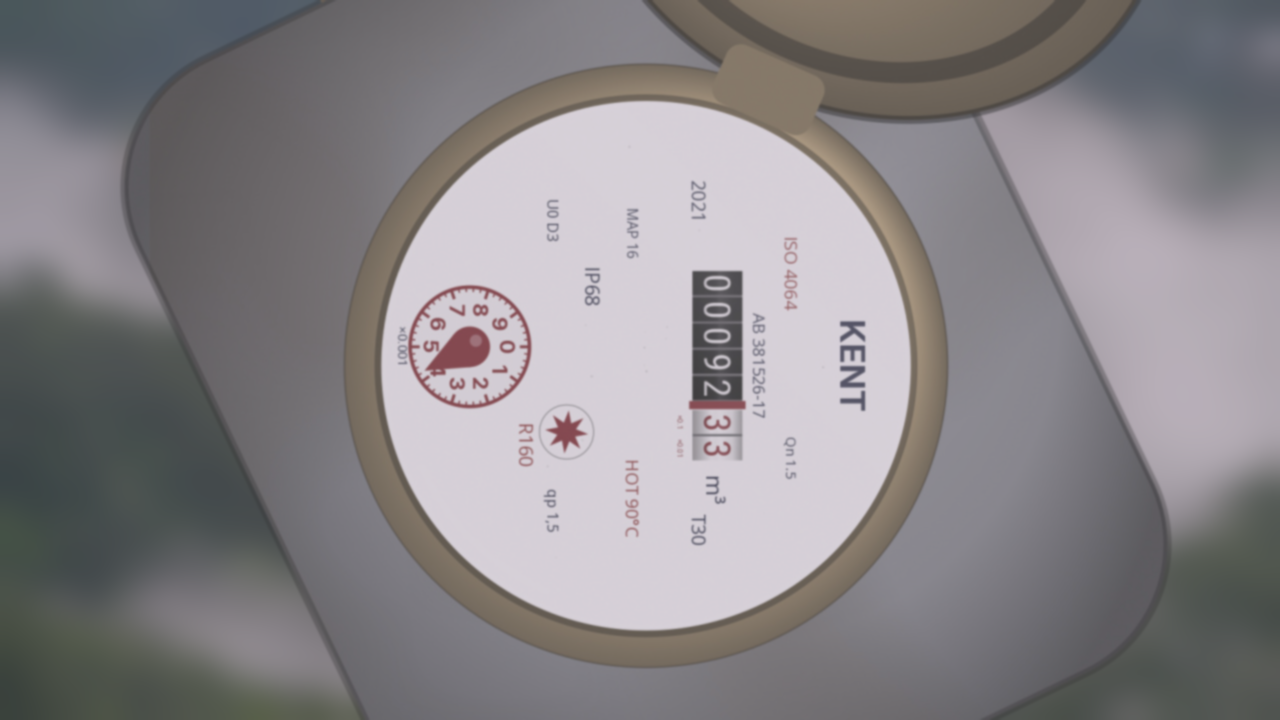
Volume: 92.334 m³
